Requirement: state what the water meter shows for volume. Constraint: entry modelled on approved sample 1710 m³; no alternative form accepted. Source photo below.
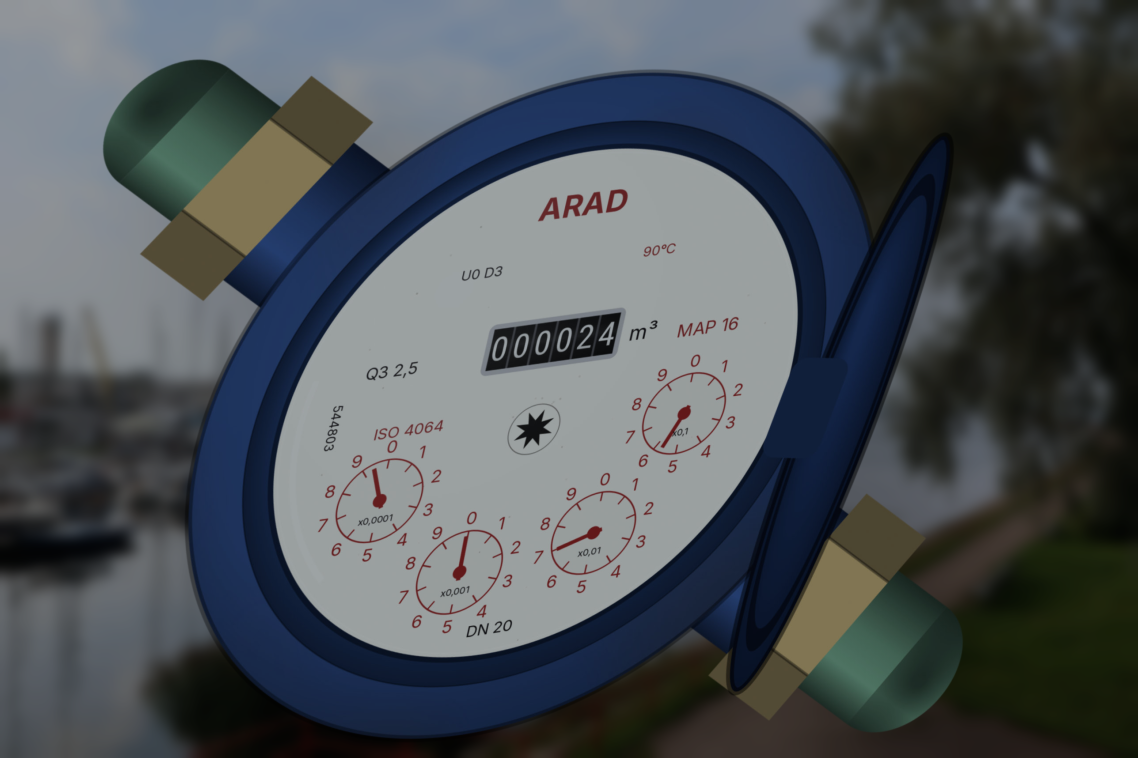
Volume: 24.5699 m³
